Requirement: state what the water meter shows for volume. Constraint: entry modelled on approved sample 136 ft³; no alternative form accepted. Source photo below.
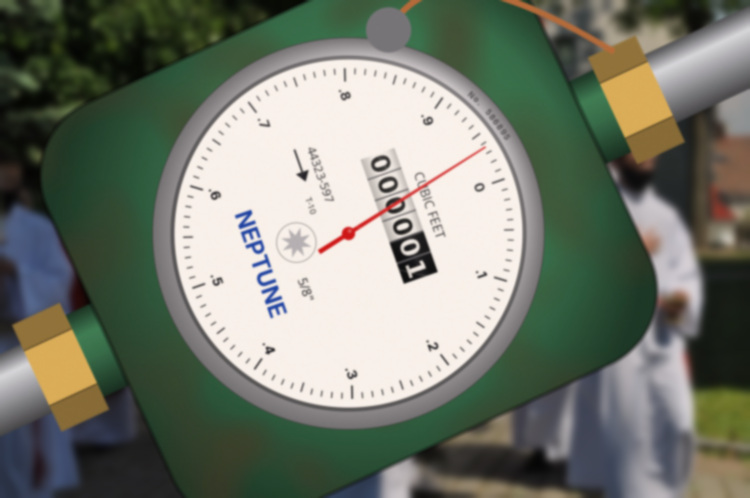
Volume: 0.96 ft³
